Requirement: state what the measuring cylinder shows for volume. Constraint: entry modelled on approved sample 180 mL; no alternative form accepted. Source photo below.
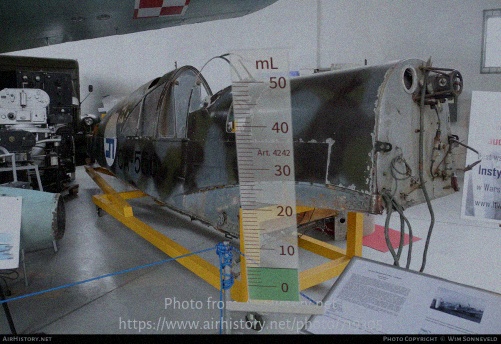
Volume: 5 mL
